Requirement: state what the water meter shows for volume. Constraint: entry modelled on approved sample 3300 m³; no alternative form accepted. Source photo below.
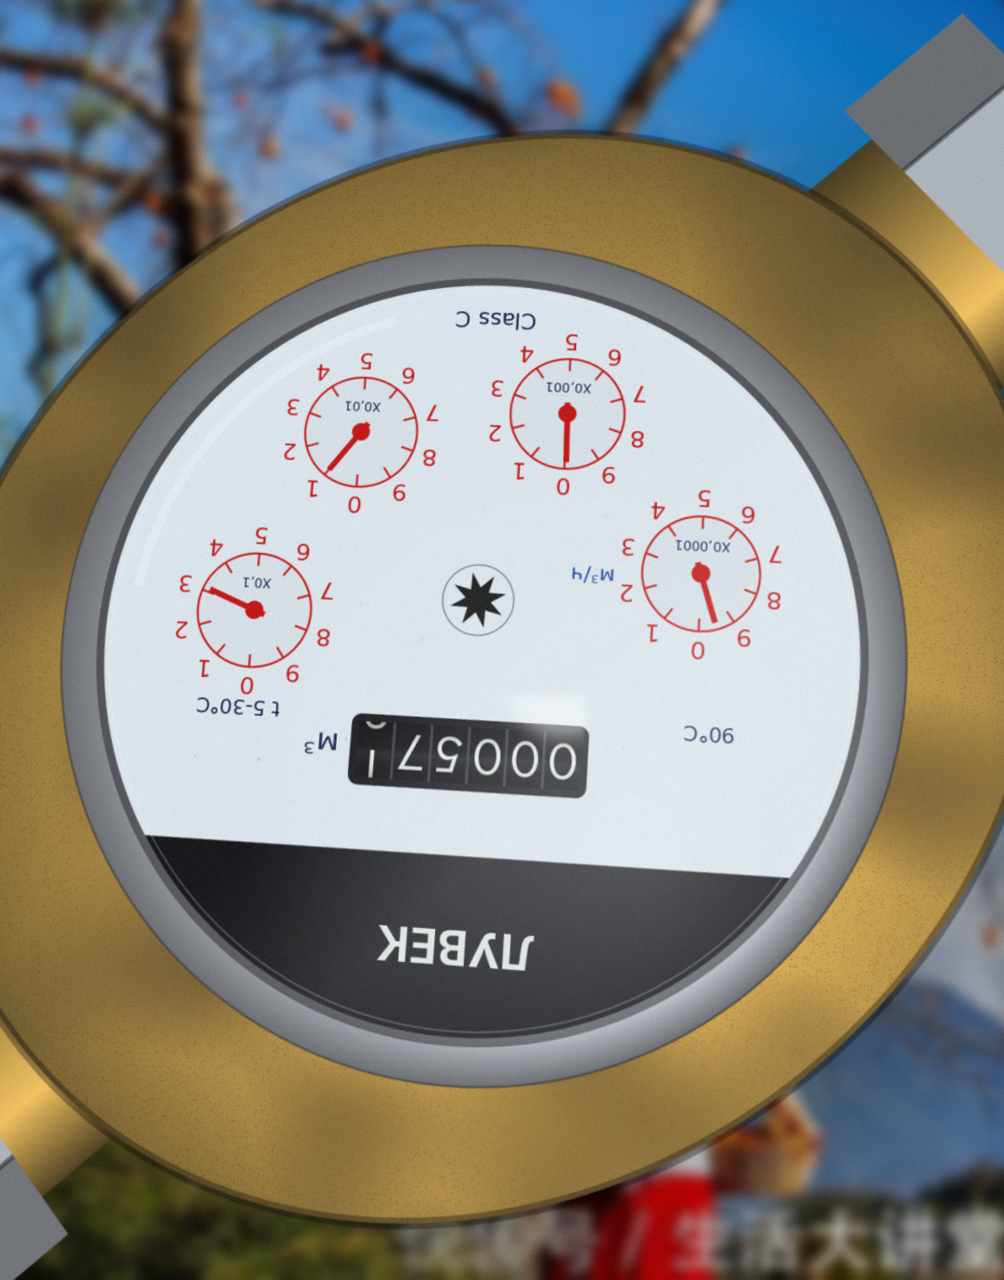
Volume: 571.3099 m³
